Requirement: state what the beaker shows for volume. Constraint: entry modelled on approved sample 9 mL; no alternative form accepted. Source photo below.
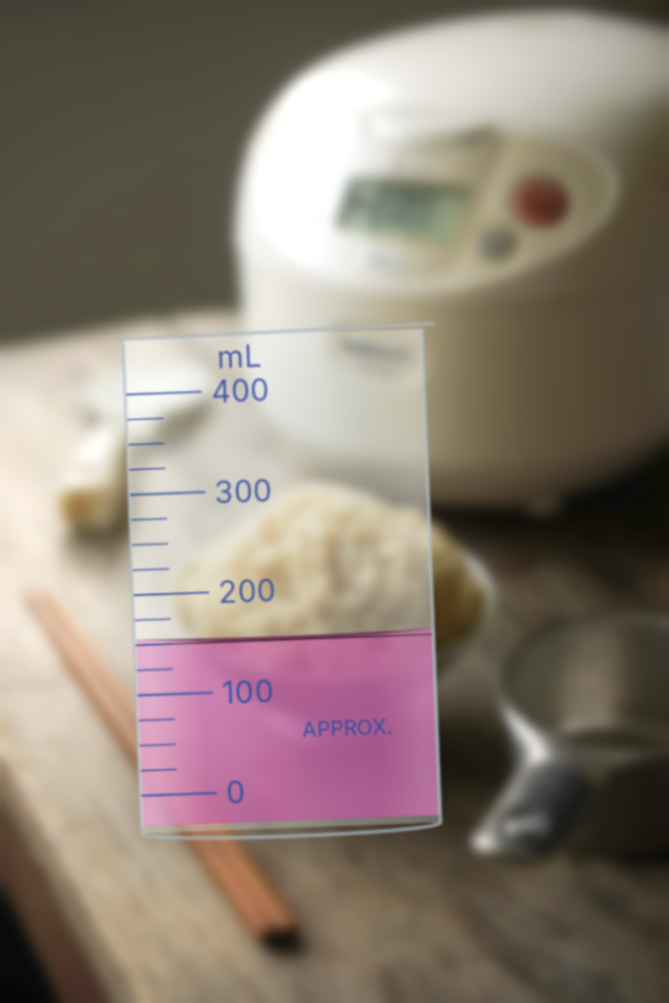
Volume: 150 mL
